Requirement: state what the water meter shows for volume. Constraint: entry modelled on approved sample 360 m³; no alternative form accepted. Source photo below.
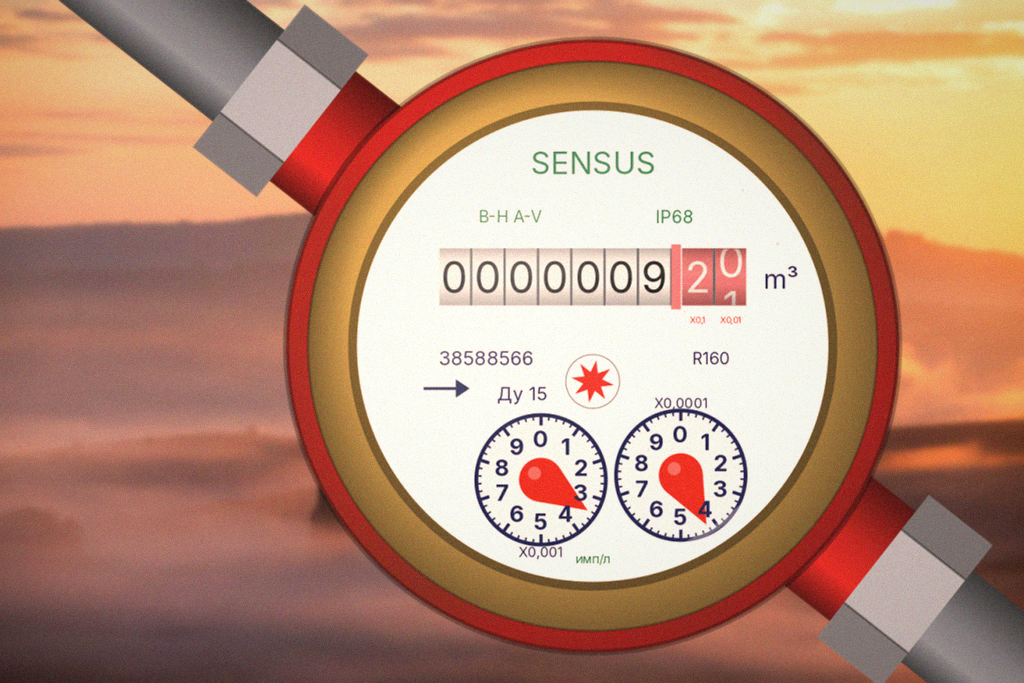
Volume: 9.2034 m³
